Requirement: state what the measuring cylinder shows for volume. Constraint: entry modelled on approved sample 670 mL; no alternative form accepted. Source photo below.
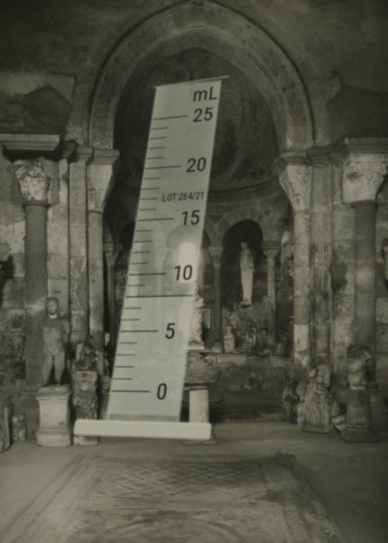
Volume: 8 mL
